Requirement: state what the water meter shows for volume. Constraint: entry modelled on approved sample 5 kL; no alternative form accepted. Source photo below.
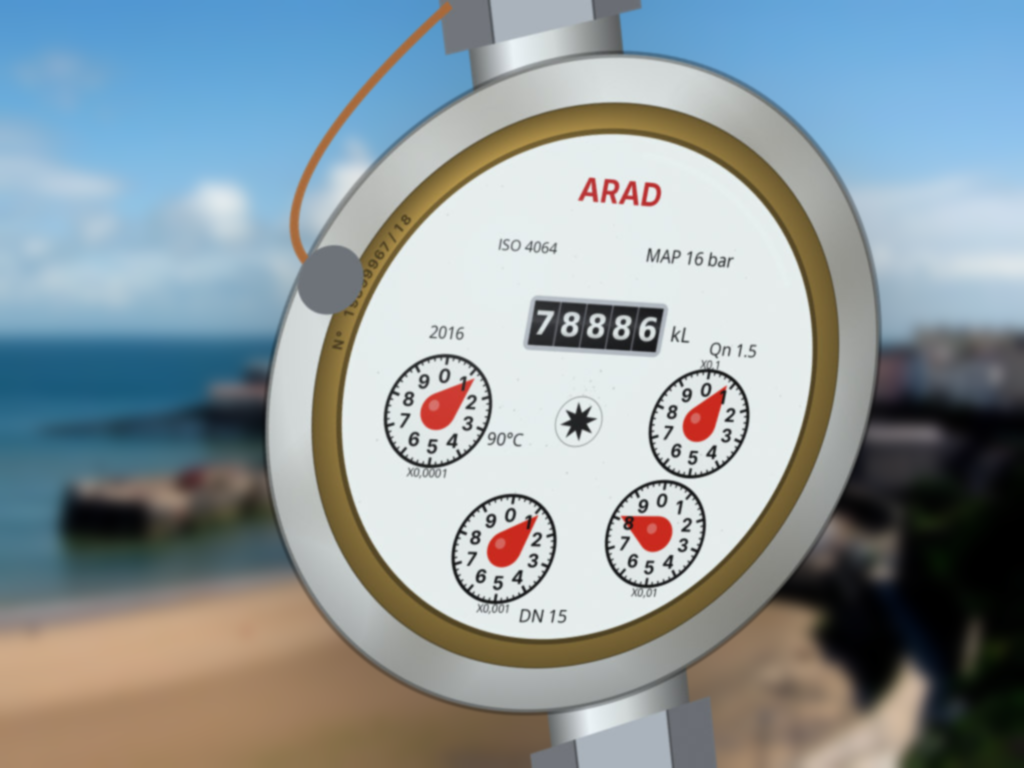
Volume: 78886.0811 kL
